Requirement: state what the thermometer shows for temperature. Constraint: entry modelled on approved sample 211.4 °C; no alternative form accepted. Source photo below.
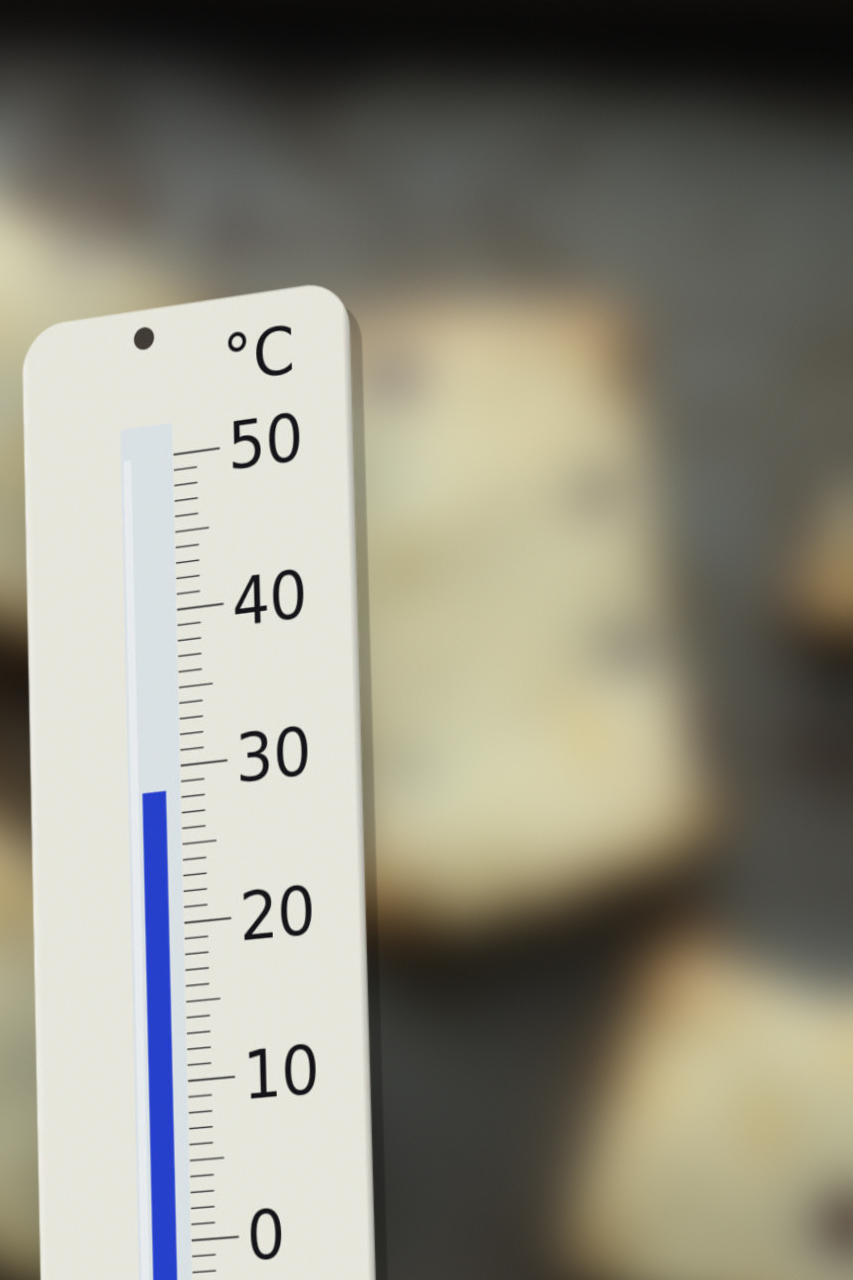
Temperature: 28.5 °C
